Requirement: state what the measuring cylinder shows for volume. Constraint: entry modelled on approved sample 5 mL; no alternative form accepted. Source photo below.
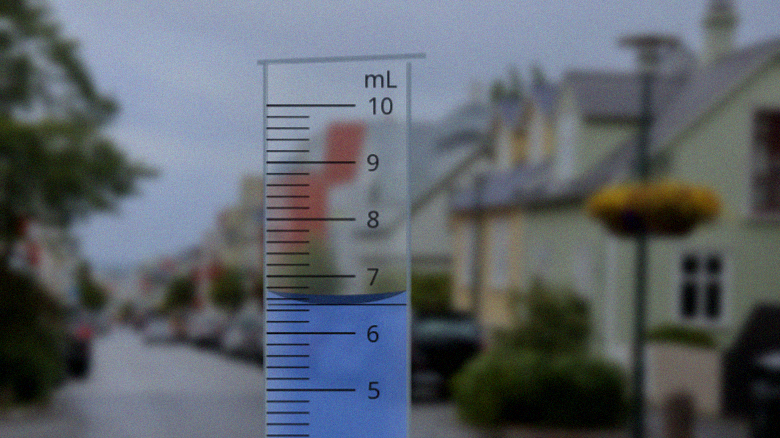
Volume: 6.5 mL
